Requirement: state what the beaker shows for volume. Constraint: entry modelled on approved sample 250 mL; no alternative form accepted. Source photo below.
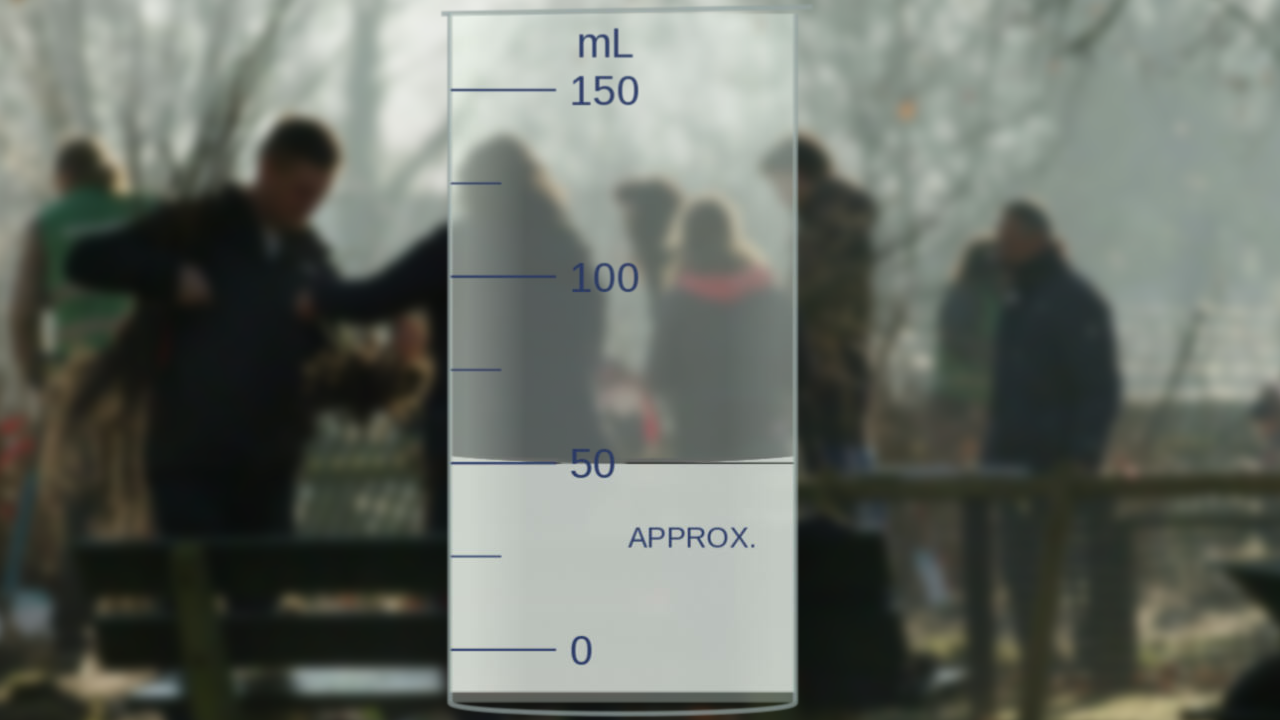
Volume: 50 mL
